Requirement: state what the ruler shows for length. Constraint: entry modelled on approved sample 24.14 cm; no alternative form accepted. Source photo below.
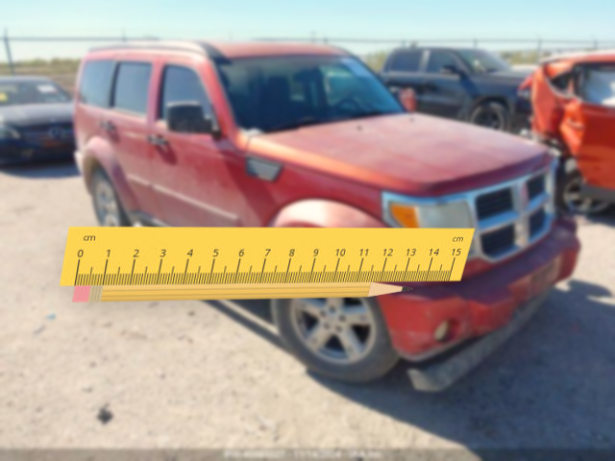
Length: 13.5 cm
